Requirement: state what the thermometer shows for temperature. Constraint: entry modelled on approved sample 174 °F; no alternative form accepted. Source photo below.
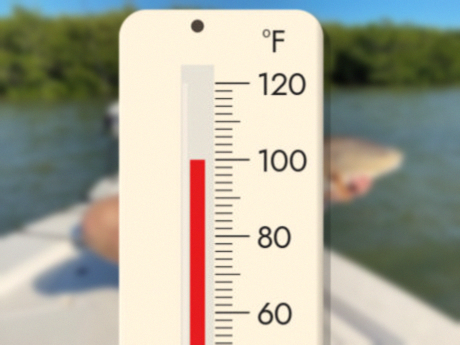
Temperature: 100 °F
